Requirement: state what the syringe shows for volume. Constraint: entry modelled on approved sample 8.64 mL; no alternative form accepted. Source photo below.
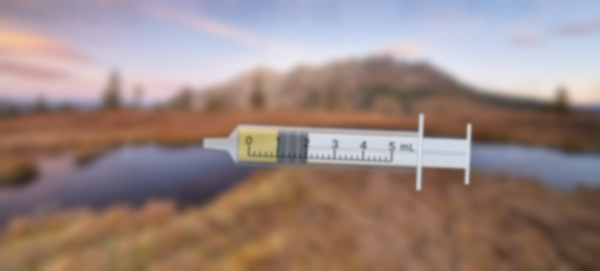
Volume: 1 mL
